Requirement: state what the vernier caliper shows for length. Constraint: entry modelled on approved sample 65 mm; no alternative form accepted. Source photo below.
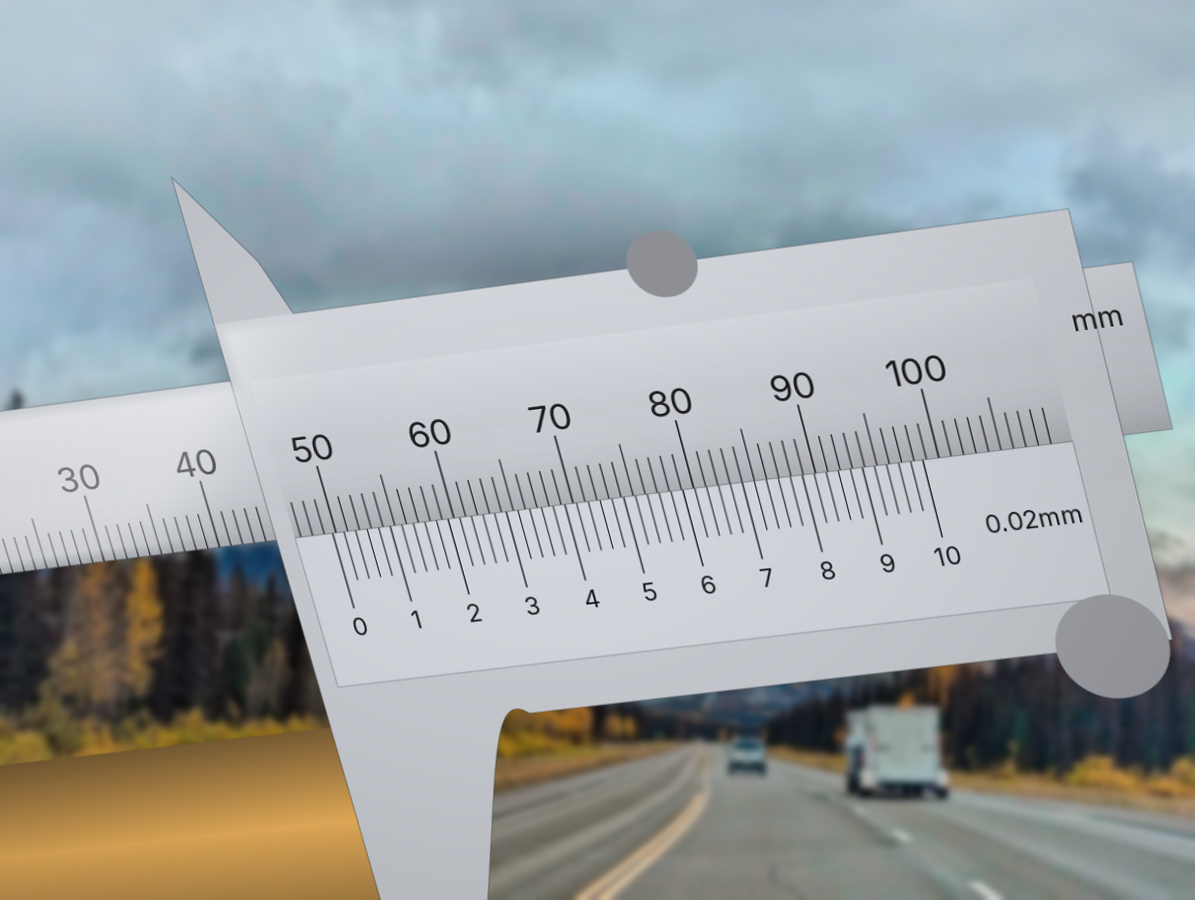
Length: 49.7 mm
